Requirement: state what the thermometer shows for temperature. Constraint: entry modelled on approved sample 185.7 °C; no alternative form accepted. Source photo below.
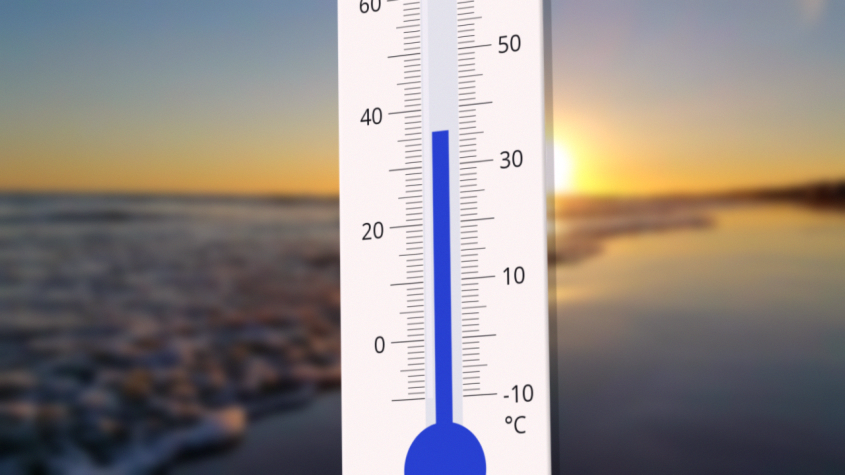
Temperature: 36 °C
